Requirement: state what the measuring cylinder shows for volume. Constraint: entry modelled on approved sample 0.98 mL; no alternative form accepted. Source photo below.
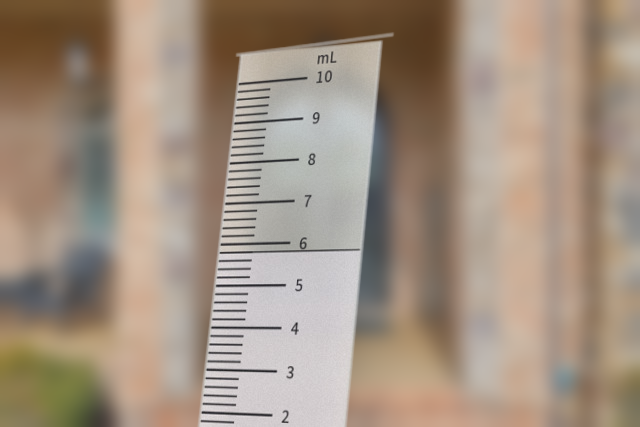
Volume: 5.8 mL
